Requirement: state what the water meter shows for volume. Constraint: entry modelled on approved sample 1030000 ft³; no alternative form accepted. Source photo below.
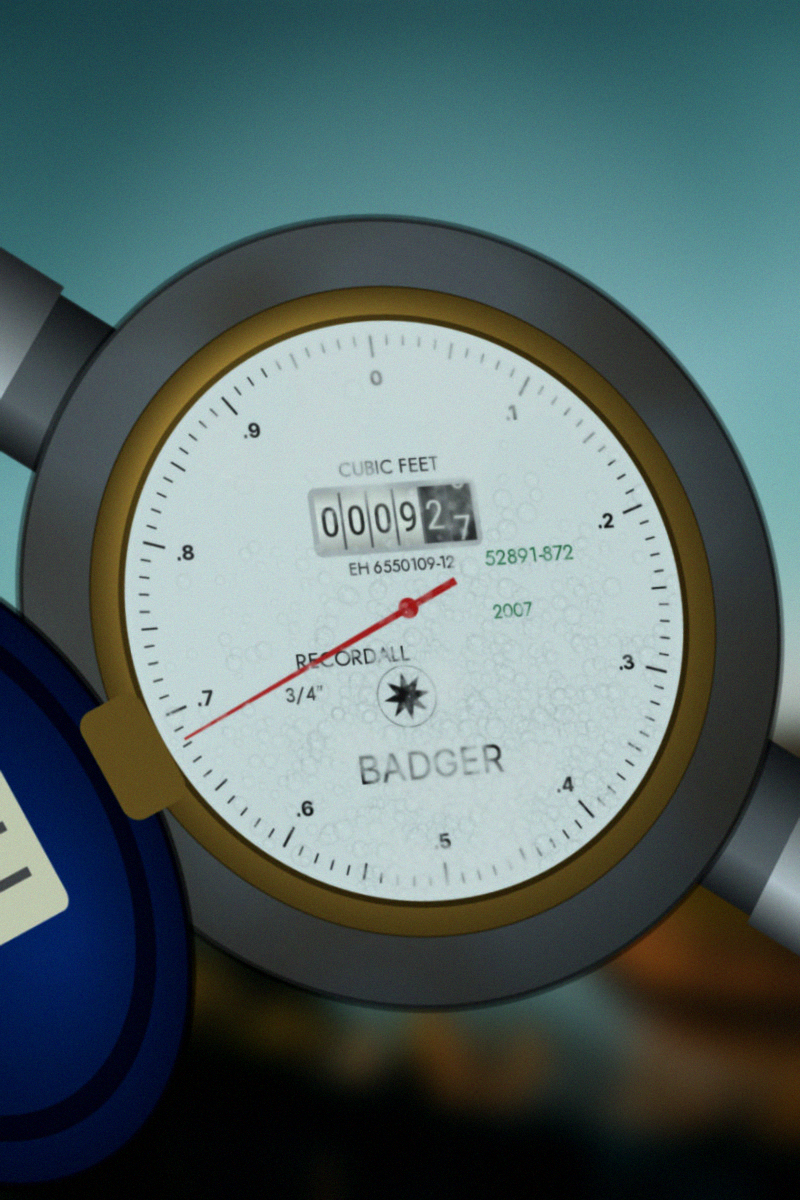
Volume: 926.68 ft³
